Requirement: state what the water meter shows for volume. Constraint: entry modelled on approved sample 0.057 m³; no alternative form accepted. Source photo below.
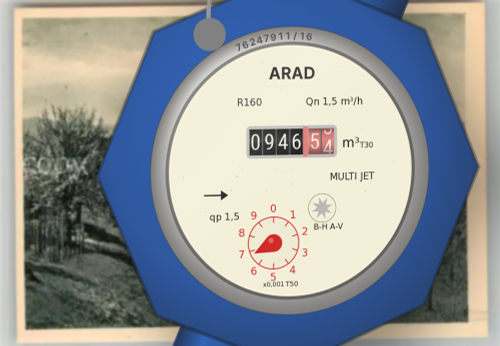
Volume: 946.536 m³
